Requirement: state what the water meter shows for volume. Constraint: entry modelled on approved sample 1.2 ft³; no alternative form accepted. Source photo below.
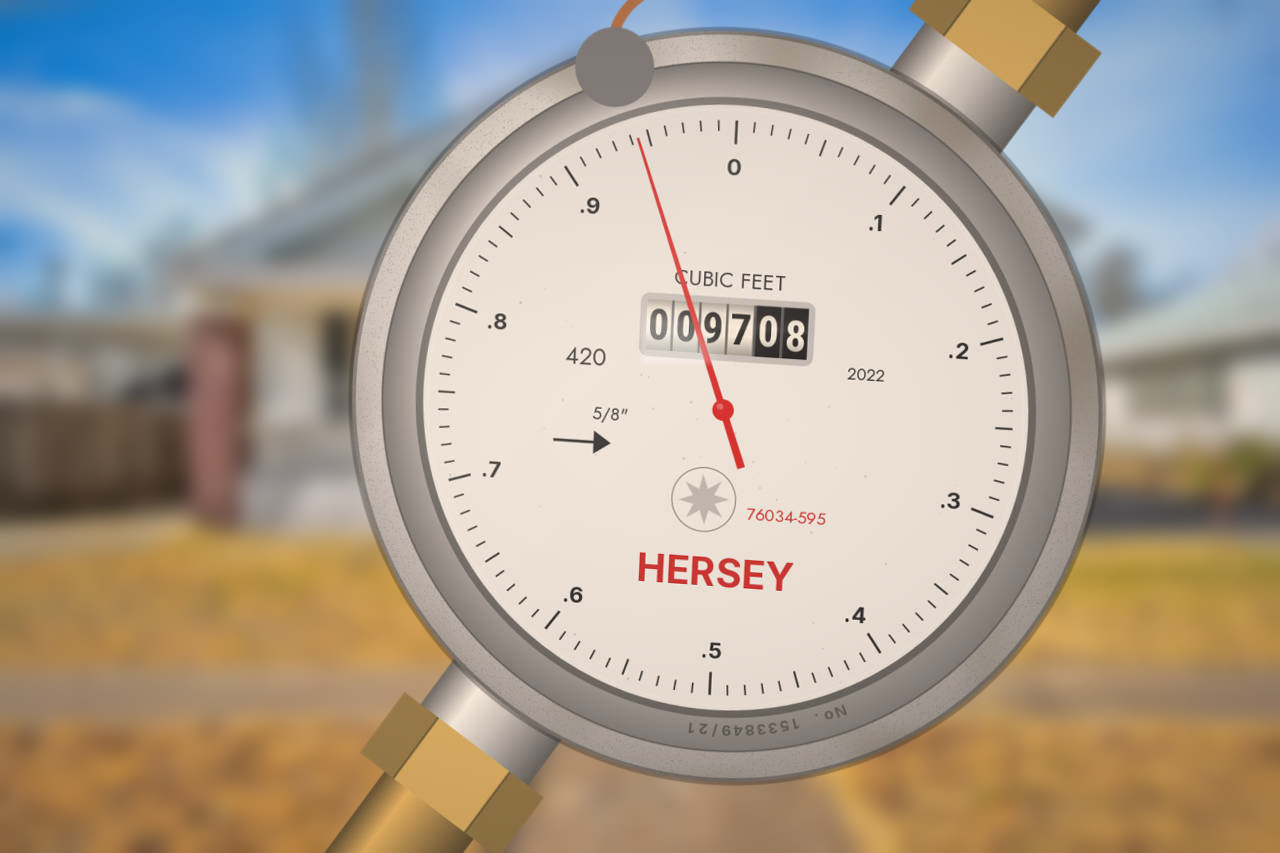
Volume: 9707.94 ft³
